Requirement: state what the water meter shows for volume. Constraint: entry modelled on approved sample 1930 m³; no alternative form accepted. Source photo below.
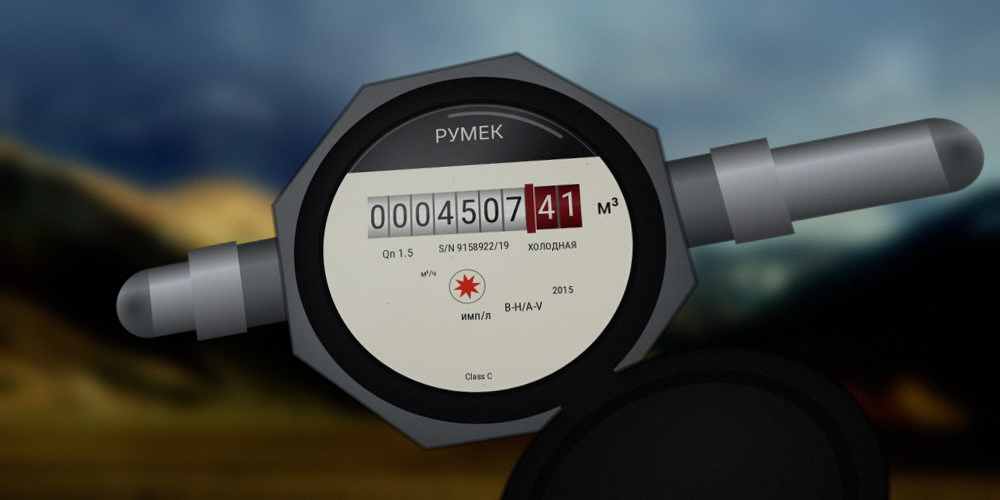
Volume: 4507.41 m³
